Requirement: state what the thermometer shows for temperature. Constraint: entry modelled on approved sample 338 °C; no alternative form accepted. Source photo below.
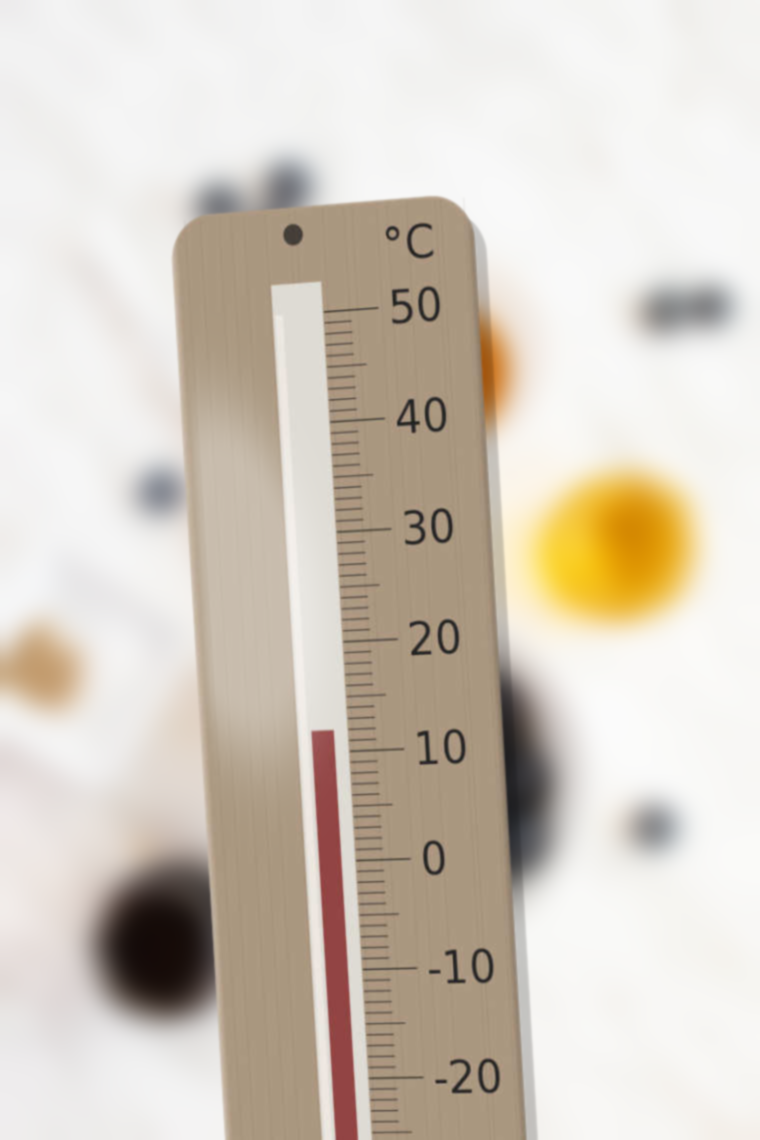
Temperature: 12 °C
